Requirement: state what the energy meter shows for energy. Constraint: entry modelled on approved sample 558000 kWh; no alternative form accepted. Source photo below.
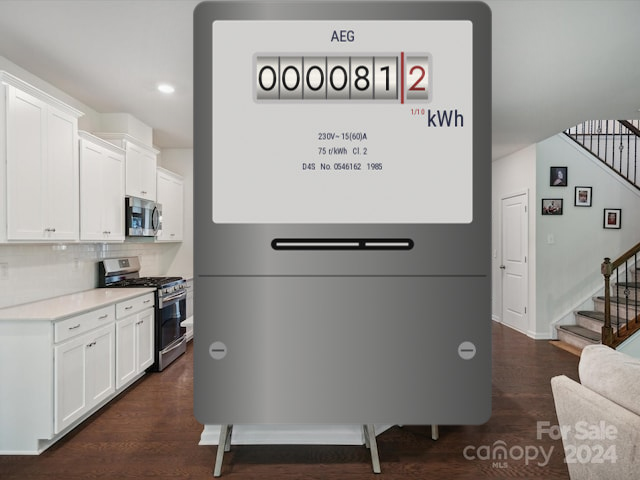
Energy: 81.2 kWh
